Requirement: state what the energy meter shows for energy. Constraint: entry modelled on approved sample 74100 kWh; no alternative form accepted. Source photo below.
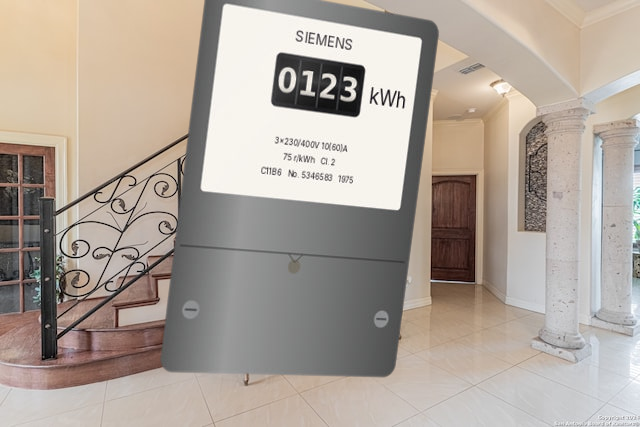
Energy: 123 kWh
